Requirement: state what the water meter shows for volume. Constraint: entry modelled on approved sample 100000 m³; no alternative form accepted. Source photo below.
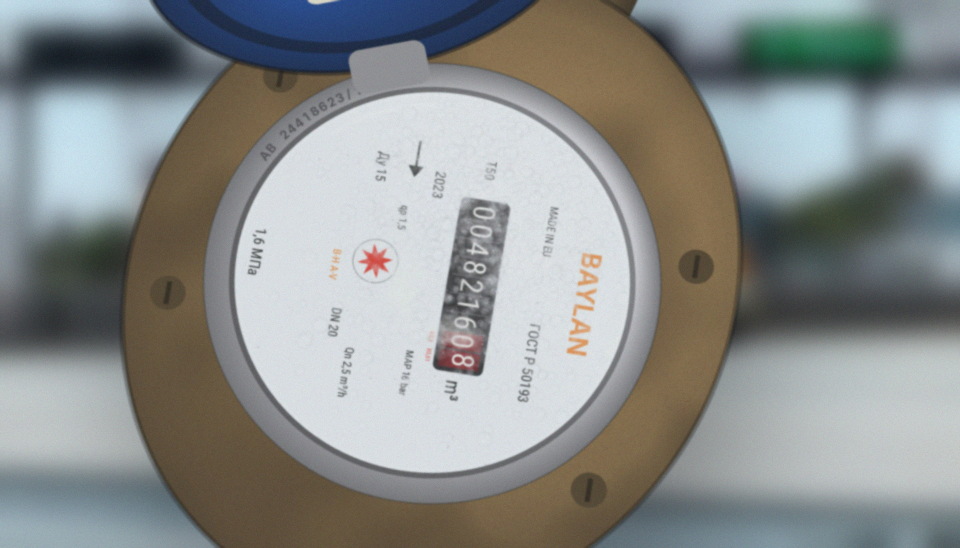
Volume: 48216.08 m³
